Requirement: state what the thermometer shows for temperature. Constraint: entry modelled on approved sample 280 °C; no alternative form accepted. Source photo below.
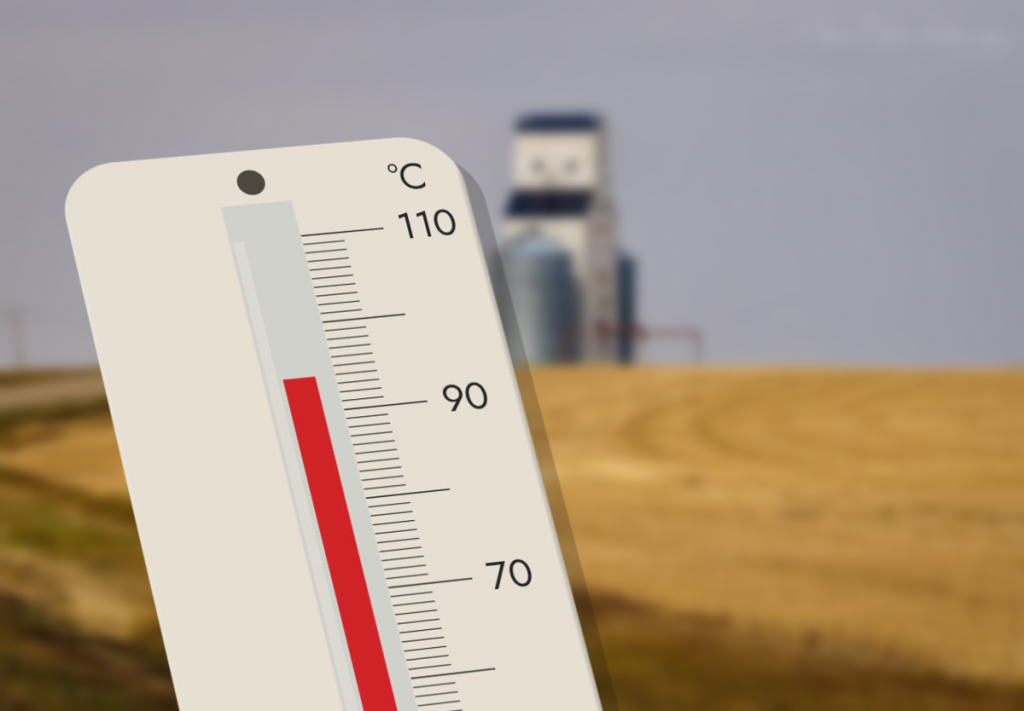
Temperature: 94 °C
